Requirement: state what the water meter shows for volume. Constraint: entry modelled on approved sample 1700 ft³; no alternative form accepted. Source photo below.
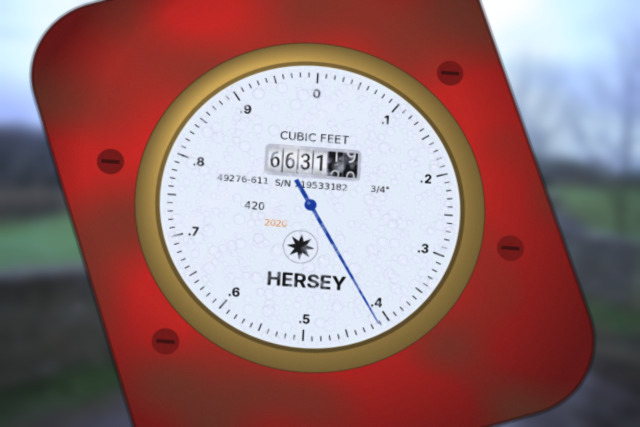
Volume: 663119.41 ft³
